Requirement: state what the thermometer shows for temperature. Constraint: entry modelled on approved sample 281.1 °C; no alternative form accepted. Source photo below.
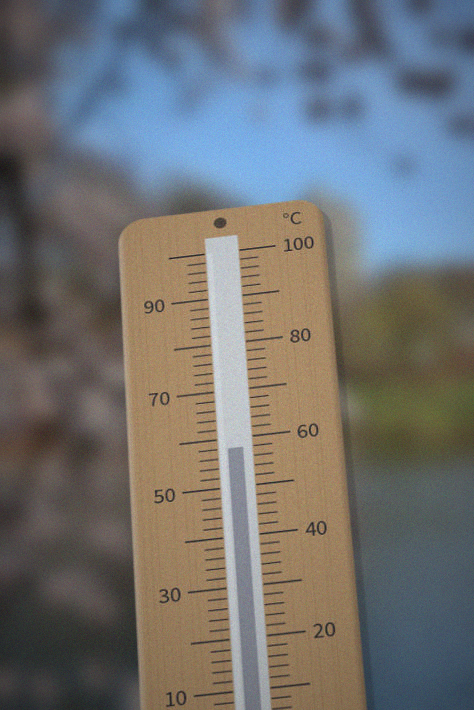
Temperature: 58 °C
